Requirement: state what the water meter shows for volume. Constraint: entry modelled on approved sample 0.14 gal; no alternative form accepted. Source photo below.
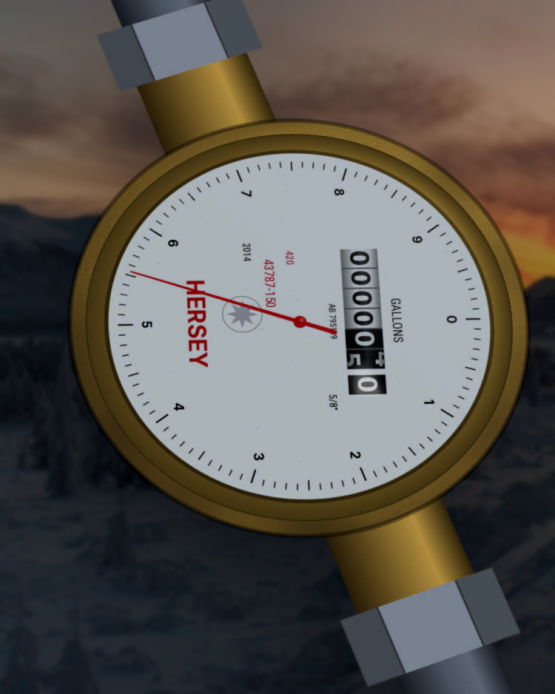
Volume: 45.5 gal
